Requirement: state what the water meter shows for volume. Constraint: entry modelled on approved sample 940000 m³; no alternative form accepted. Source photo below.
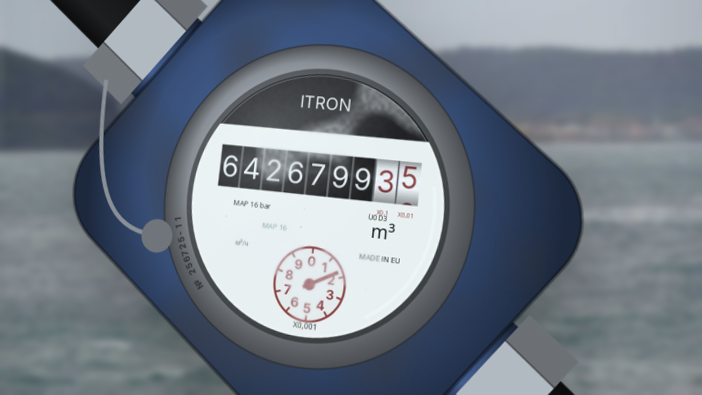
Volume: 6426799.351 m³
